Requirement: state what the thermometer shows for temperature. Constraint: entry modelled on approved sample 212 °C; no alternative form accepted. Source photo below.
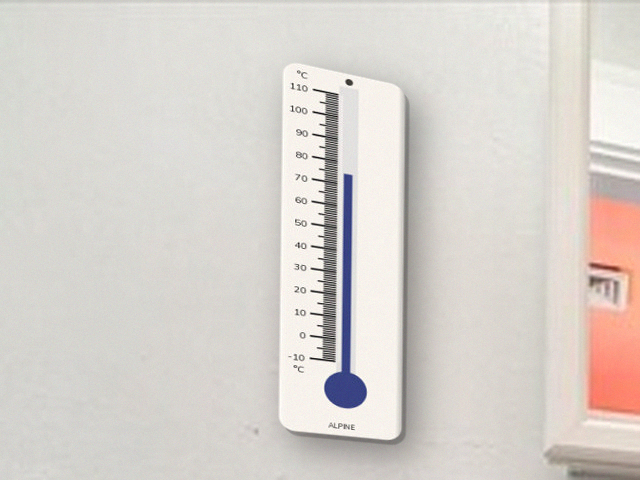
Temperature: 75 °C
